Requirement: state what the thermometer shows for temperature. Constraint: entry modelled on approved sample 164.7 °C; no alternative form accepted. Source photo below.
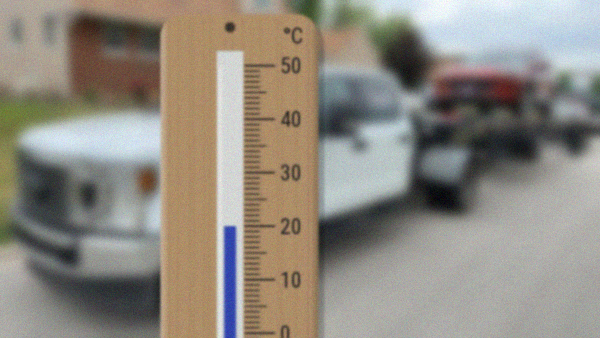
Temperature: 20 °C
